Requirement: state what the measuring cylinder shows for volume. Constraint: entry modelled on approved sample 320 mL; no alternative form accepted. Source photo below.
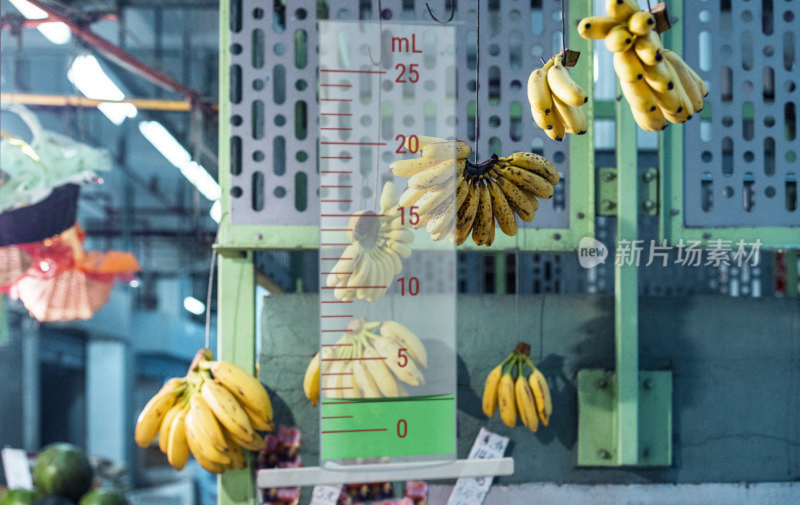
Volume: 2 mL
